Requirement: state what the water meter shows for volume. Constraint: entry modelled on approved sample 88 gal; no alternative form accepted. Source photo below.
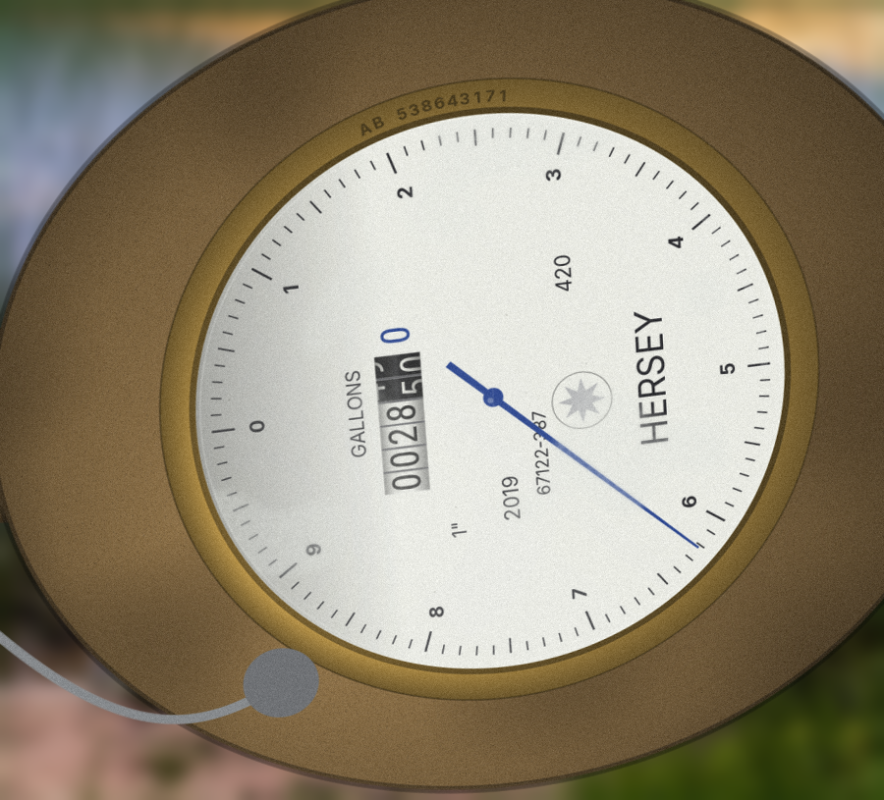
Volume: 28496.2 gal
